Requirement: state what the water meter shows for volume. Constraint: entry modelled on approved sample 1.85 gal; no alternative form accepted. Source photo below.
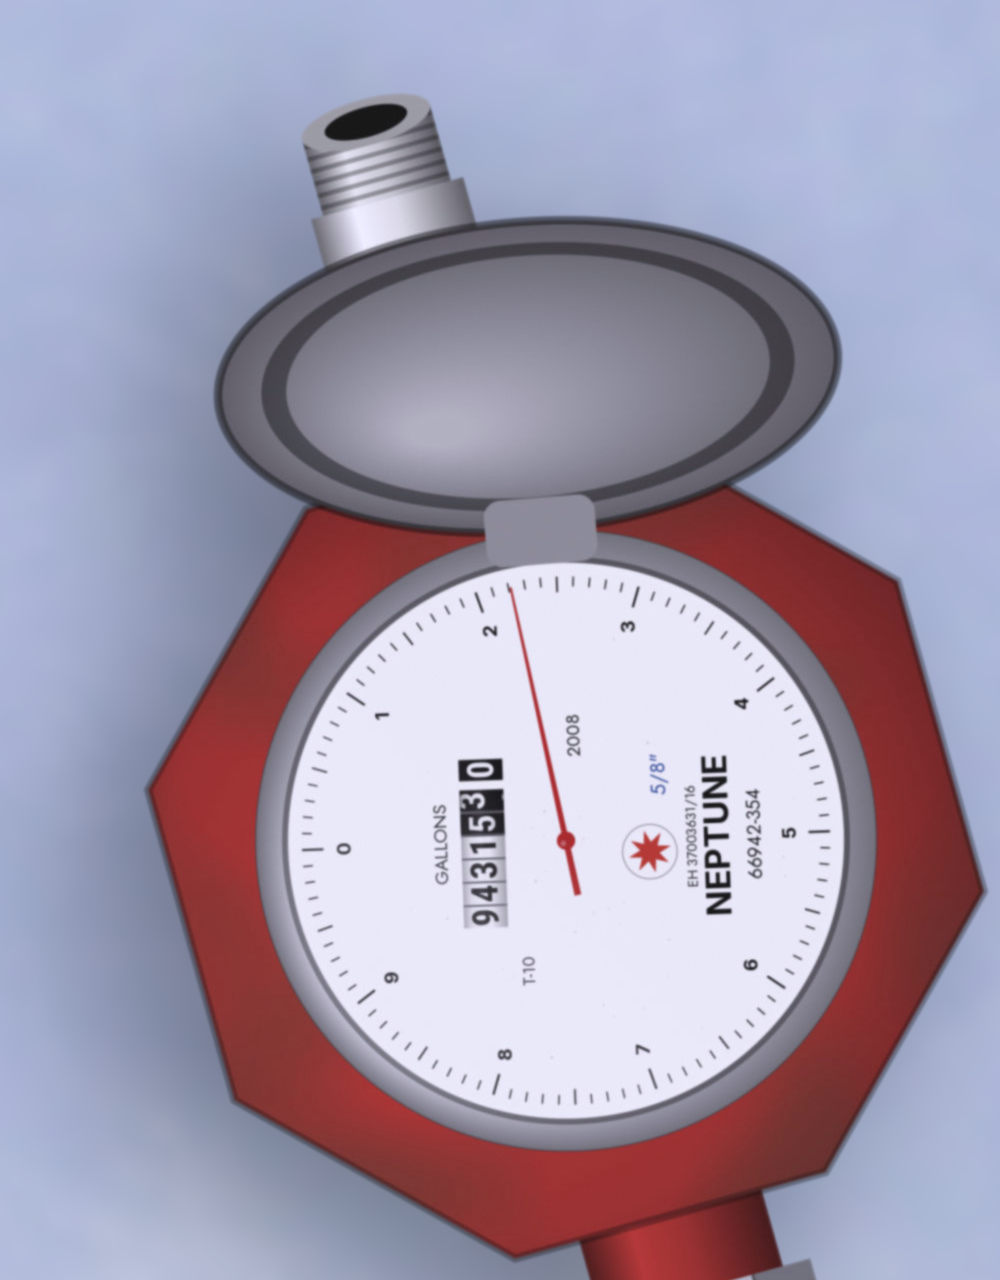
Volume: 9431532.2 gal
